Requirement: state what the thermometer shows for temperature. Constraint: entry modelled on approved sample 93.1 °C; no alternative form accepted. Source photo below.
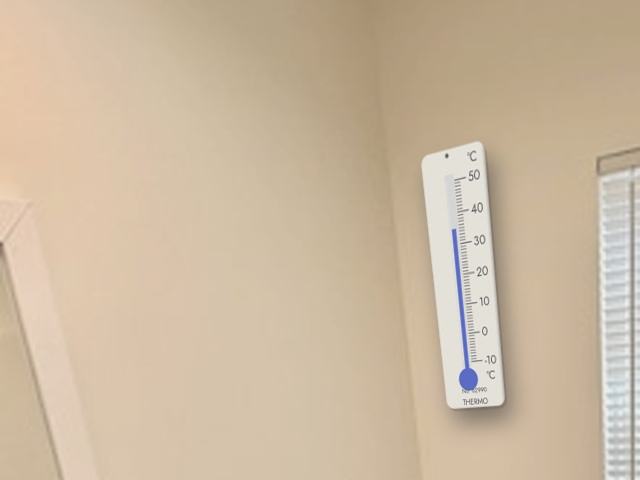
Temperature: 35 °C
